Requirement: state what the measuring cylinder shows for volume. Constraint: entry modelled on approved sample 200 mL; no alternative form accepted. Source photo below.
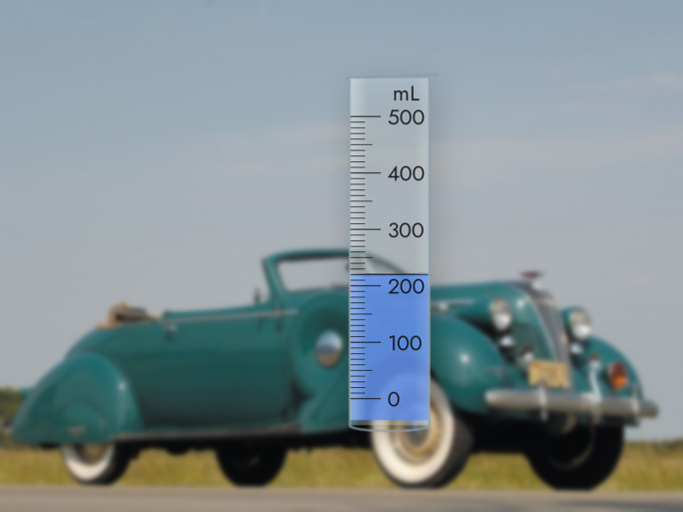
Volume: 220 mL
